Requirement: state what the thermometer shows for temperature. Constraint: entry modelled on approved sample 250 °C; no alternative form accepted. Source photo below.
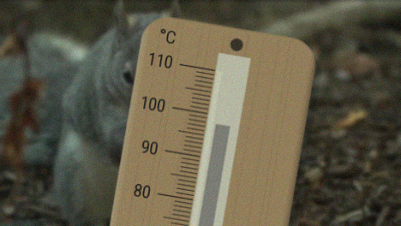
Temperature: 98 °C
